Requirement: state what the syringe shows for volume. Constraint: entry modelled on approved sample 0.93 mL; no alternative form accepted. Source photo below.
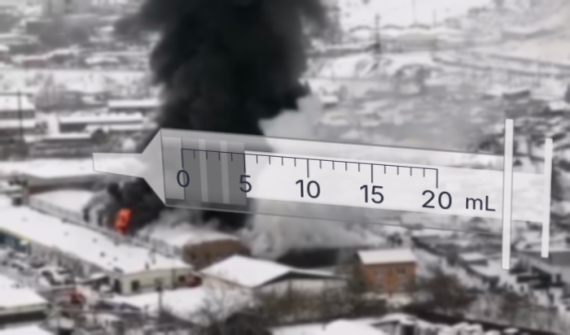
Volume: 0 mL
